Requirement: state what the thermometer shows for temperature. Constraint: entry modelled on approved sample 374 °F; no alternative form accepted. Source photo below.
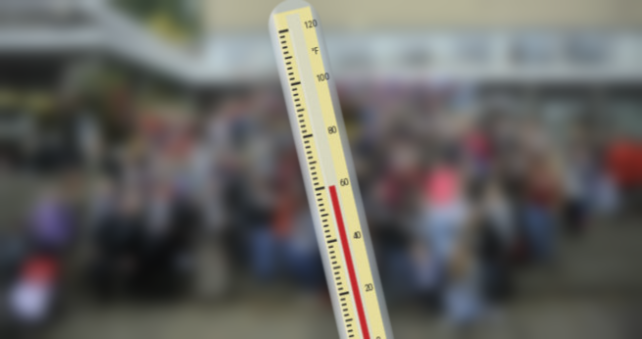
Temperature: 60 °F
